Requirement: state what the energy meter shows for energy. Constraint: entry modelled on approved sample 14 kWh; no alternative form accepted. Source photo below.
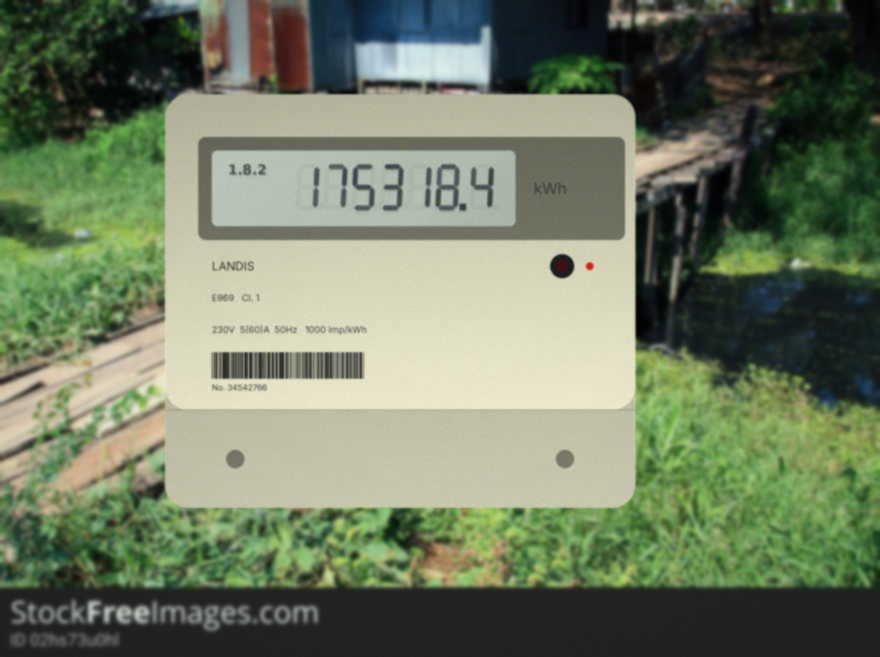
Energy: 175318.4 kWh
